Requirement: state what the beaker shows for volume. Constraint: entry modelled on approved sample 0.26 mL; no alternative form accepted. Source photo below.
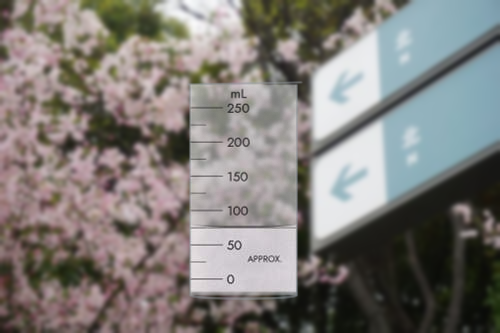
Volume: 75 mL
